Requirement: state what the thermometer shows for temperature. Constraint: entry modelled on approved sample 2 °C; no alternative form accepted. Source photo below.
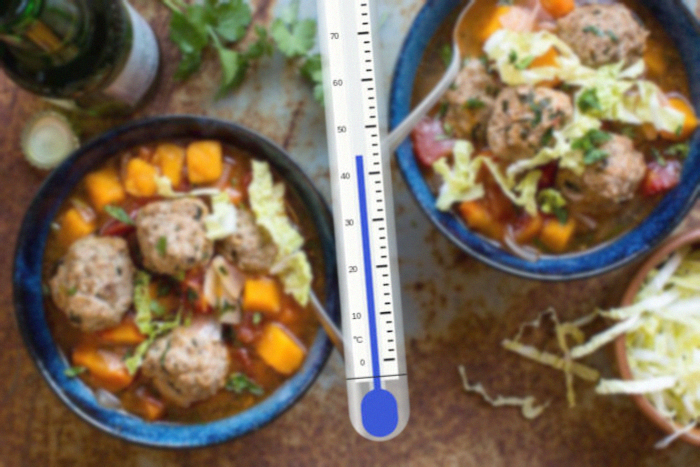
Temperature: 44 °C
